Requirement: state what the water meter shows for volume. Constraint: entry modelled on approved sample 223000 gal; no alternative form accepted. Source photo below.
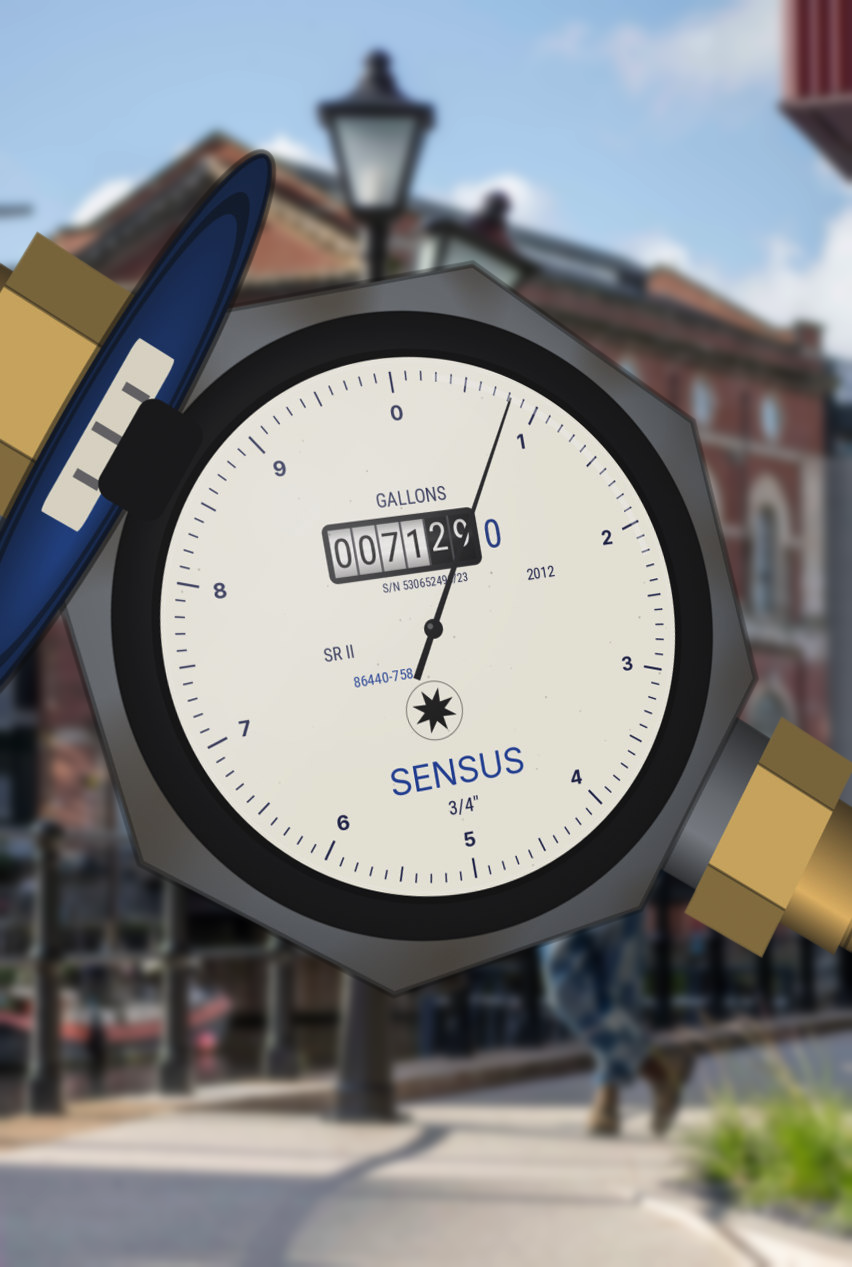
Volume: 71290.8 gal
